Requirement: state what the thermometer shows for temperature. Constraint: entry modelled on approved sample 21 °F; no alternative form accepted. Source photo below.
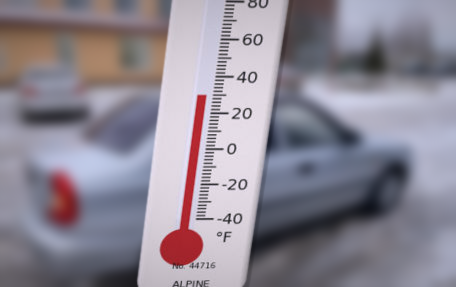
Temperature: 30 °F
